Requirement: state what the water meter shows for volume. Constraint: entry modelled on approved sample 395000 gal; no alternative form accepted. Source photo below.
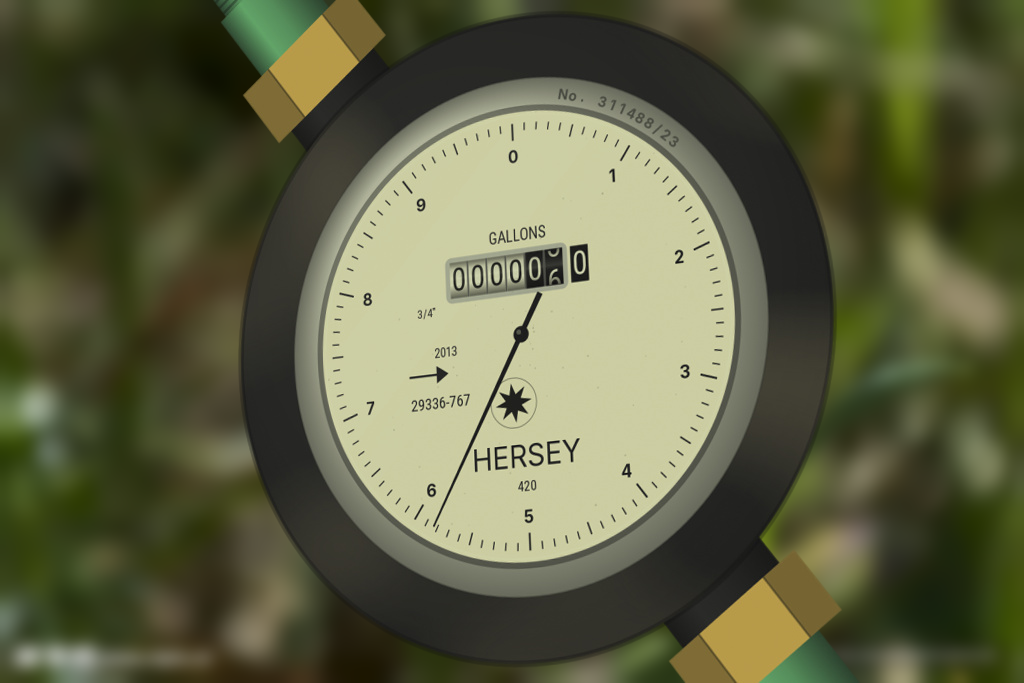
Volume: 55.8 gal
